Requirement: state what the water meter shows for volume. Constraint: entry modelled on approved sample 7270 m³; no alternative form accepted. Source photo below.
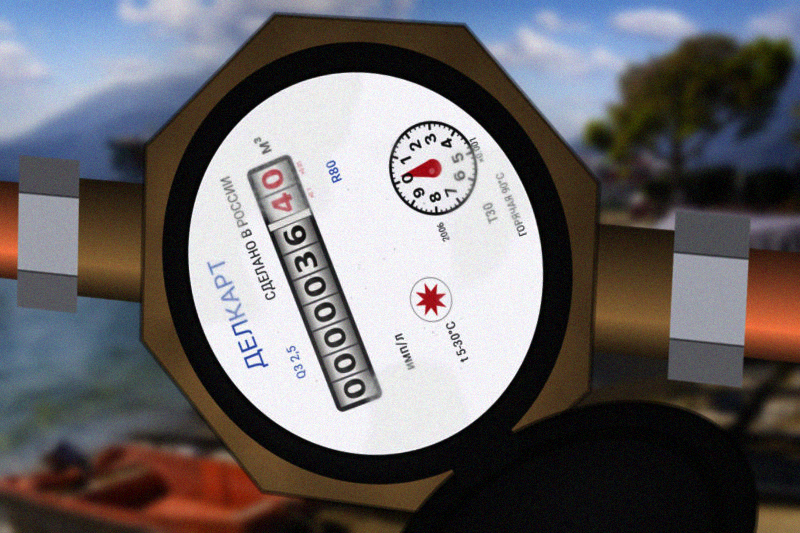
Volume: 36.400 m³
